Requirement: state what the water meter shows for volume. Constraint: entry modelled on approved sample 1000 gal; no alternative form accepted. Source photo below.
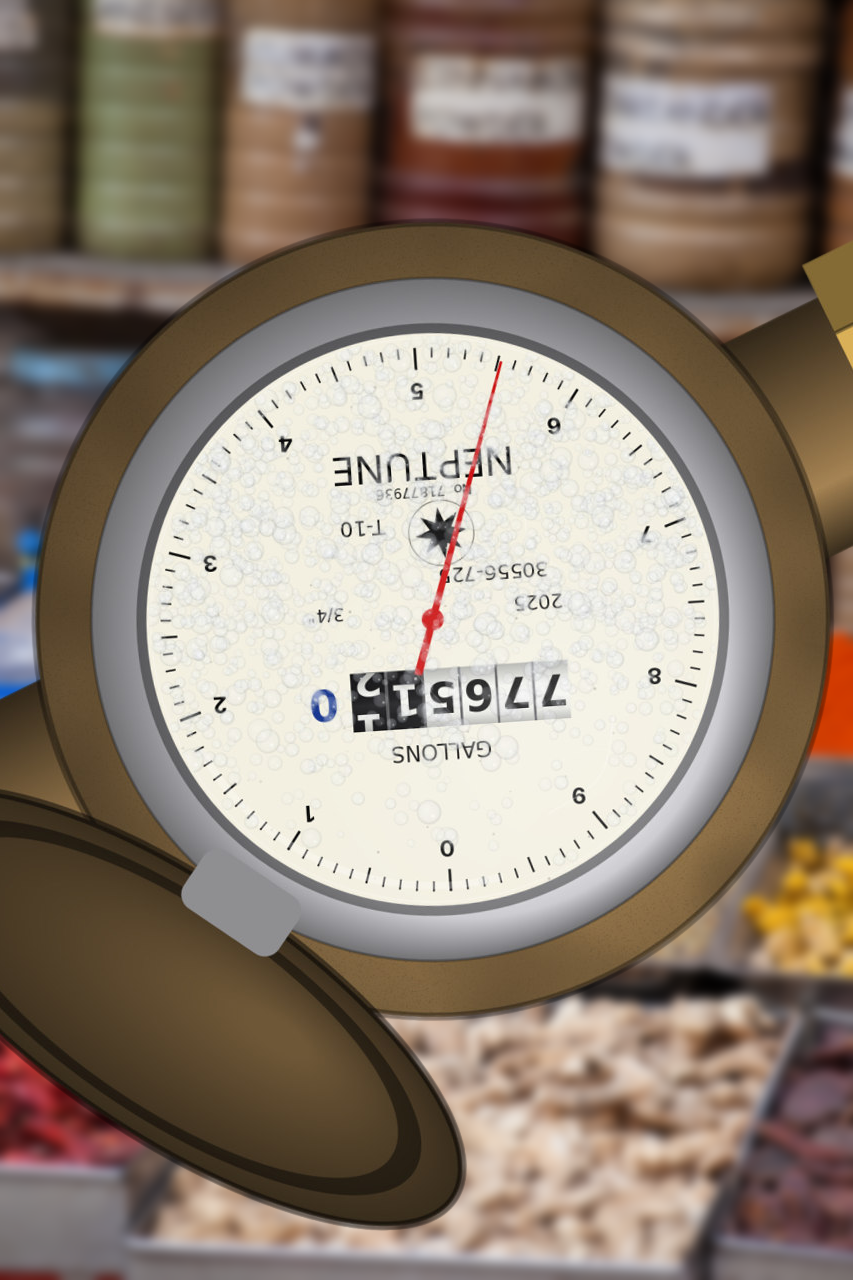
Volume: 7765115.5 gal
